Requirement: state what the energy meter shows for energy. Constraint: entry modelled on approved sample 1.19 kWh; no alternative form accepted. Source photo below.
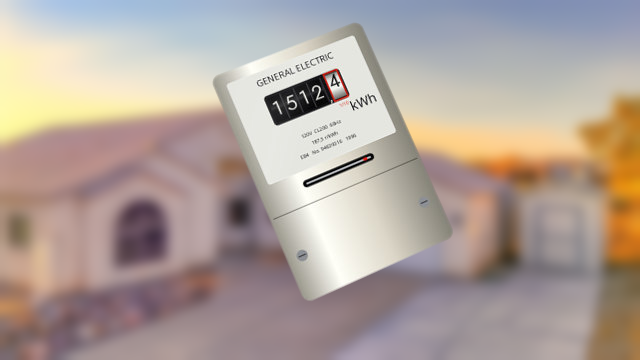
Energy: 1512.4 kWh
